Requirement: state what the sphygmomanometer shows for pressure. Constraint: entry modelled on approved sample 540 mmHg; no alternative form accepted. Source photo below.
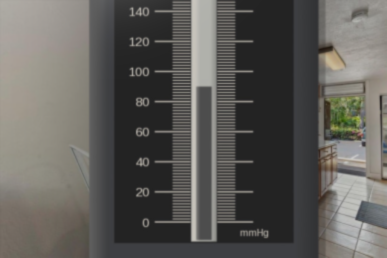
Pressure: 90 mmHg
